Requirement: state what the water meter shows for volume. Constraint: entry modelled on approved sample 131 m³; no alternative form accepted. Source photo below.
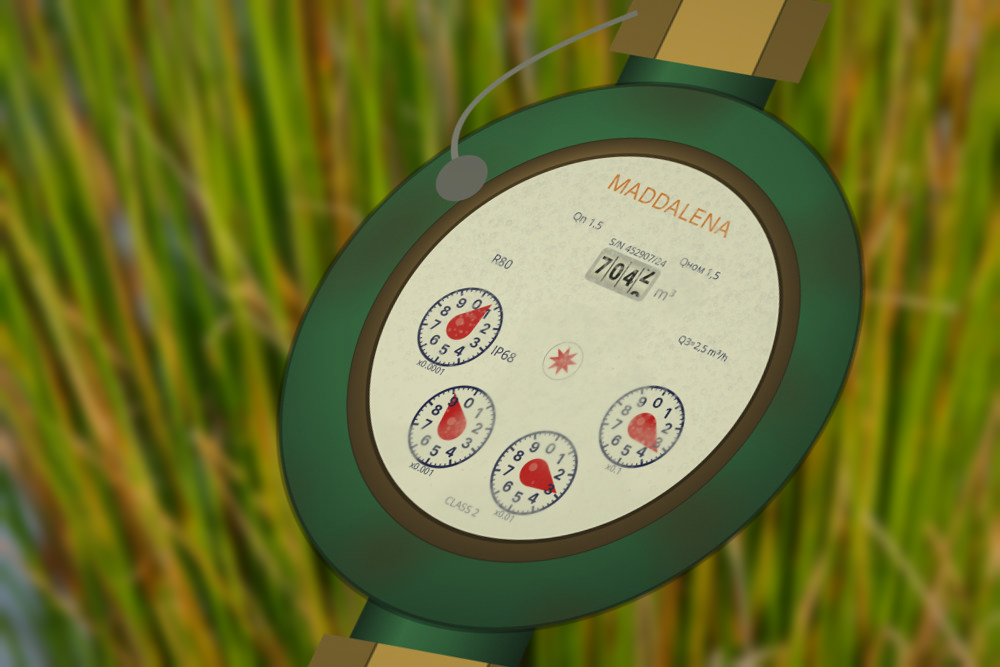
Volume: 7042.3290 m³
